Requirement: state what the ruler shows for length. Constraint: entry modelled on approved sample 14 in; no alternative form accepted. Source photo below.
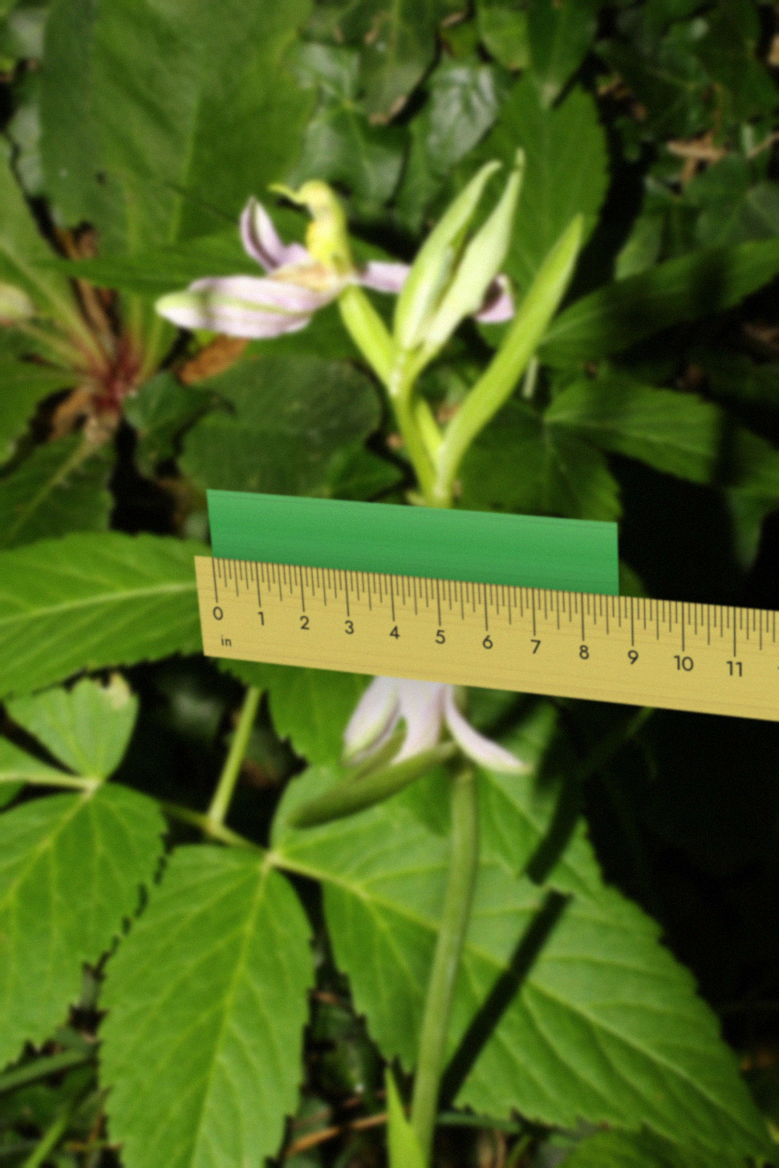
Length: 8.75 in
